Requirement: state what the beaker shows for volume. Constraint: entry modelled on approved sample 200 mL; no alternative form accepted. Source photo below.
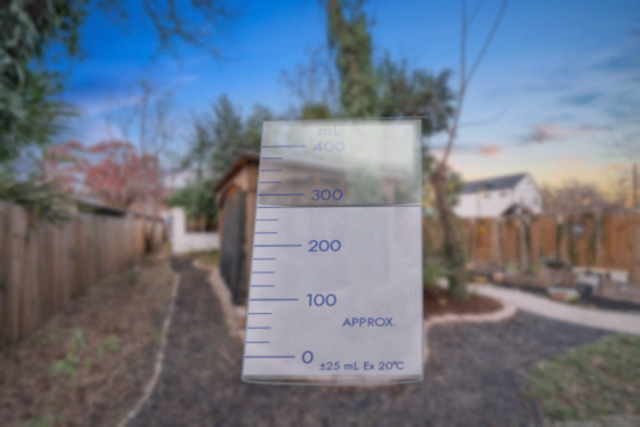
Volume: 275 mL
